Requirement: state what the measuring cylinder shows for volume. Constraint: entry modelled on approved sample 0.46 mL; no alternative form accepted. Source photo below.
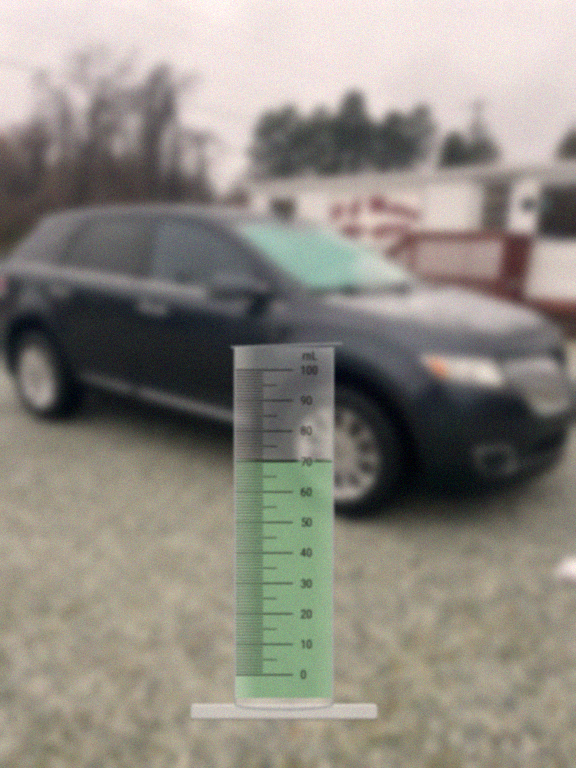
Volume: 70 mL
